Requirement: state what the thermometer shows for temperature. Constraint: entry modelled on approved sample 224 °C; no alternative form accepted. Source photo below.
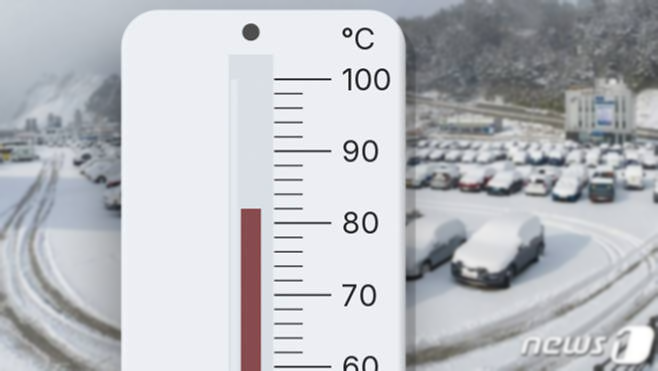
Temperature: 82 °C
